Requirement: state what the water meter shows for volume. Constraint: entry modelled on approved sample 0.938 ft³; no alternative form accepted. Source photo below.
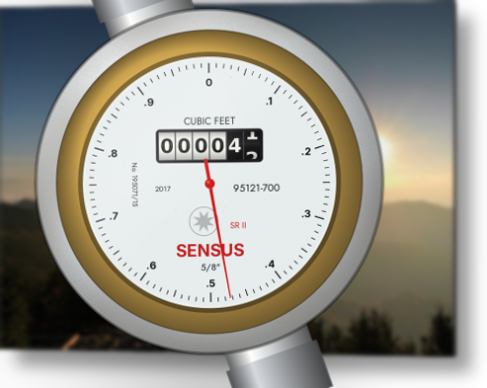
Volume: 41.47 ft³
